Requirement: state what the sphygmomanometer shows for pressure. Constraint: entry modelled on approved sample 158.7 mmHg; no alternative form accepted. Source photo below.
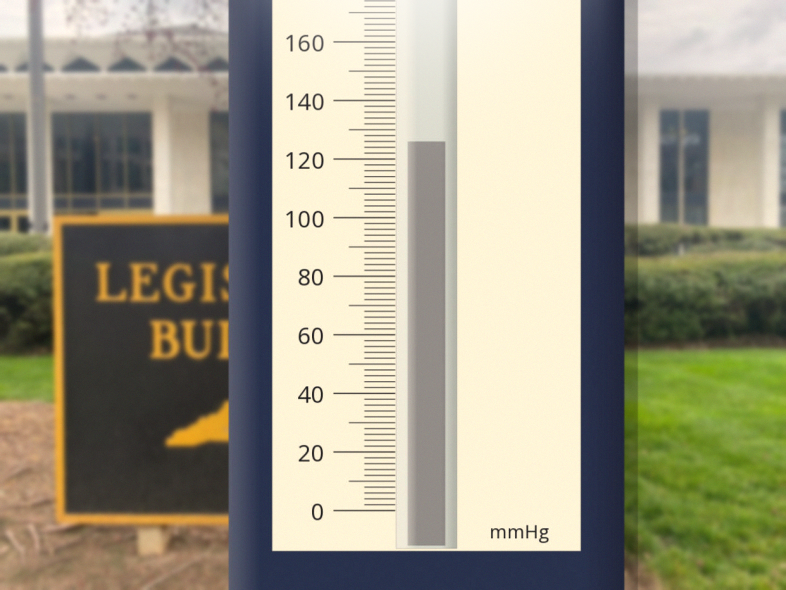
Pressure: 126 mmHg
